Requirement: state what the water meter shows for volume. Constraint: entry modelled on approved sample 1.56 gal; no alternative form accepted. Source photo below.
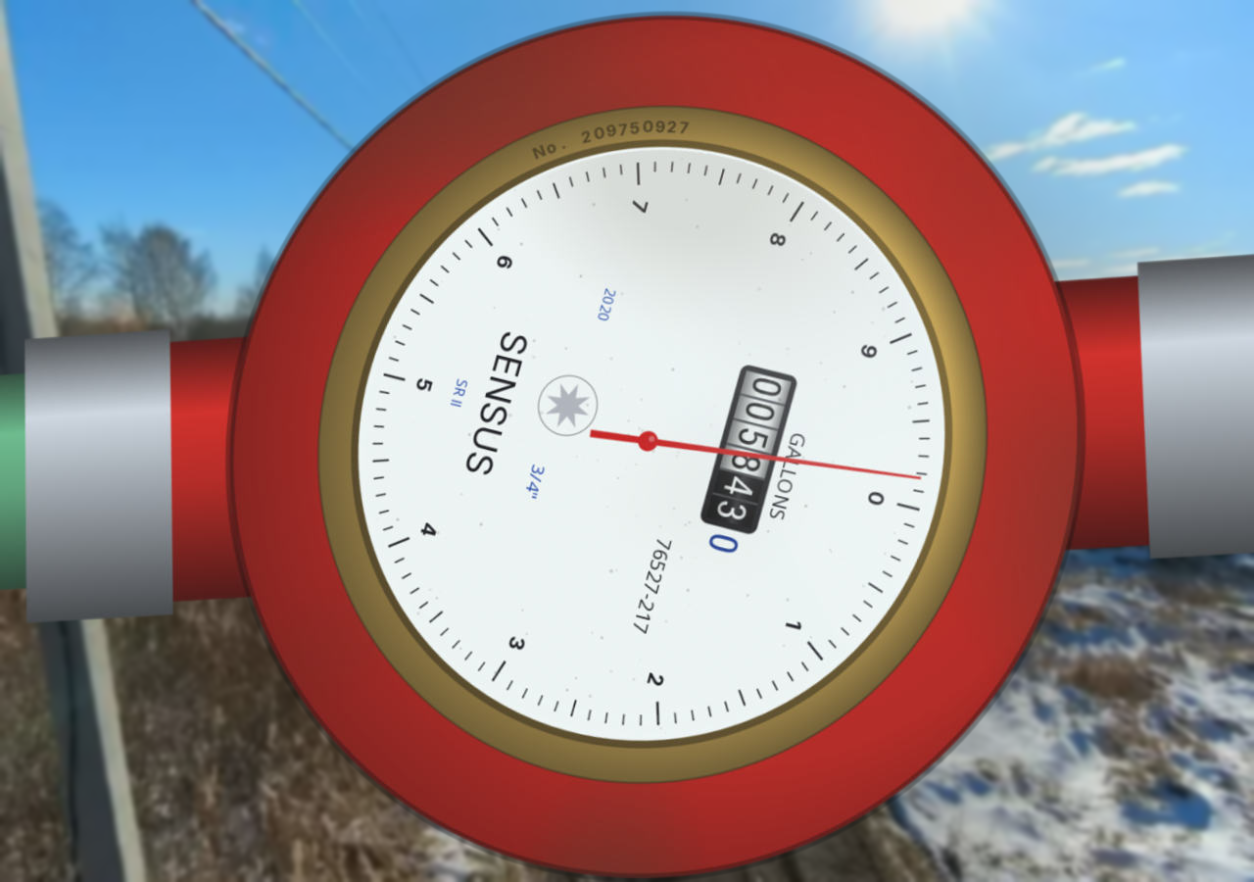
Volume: 58429.8 gal
